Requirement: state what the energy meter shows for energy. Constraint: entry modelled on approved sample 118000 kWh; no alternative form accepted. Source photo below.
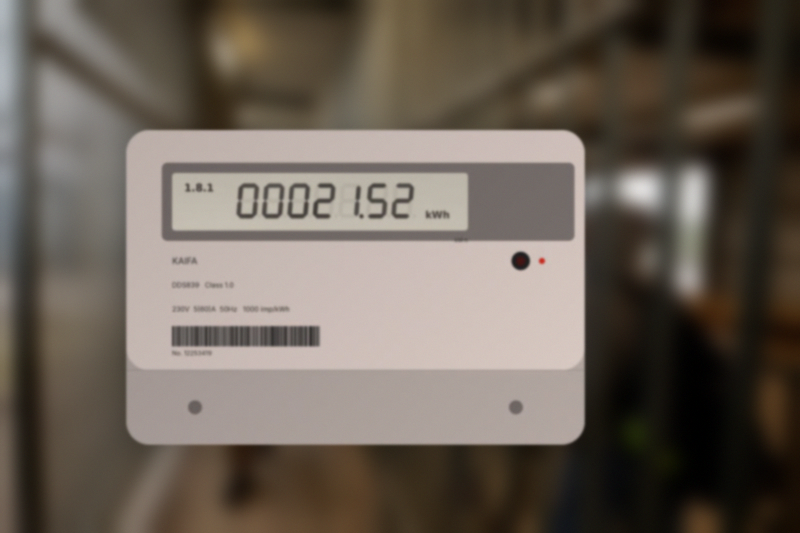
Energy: 21.52 kWh
